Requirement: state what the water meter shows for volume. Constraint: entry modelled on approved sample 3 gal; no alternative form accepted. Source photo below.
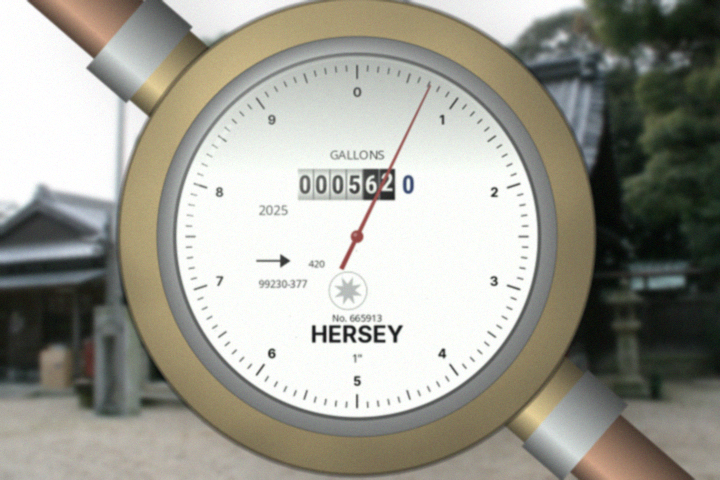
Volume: 5620.7 gal
